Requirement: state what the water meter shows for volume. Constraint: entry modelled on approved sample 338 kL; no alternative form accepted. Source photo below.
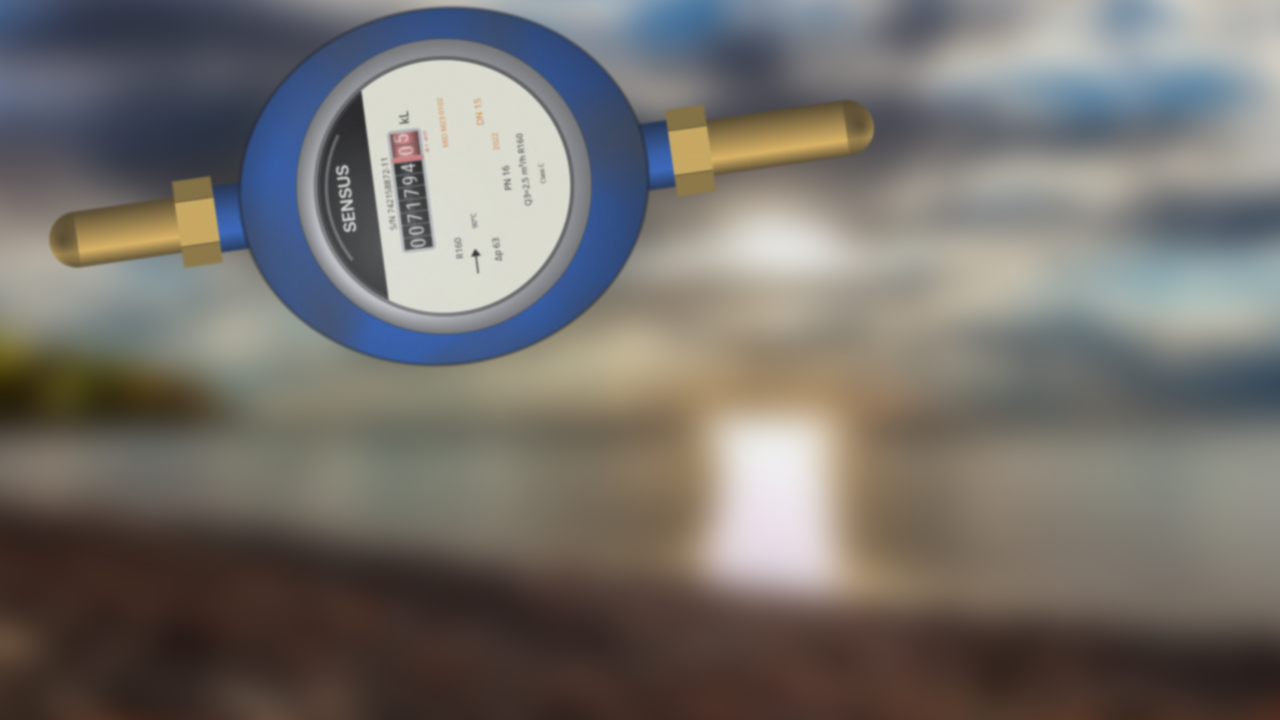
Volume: 71794.05 kL
